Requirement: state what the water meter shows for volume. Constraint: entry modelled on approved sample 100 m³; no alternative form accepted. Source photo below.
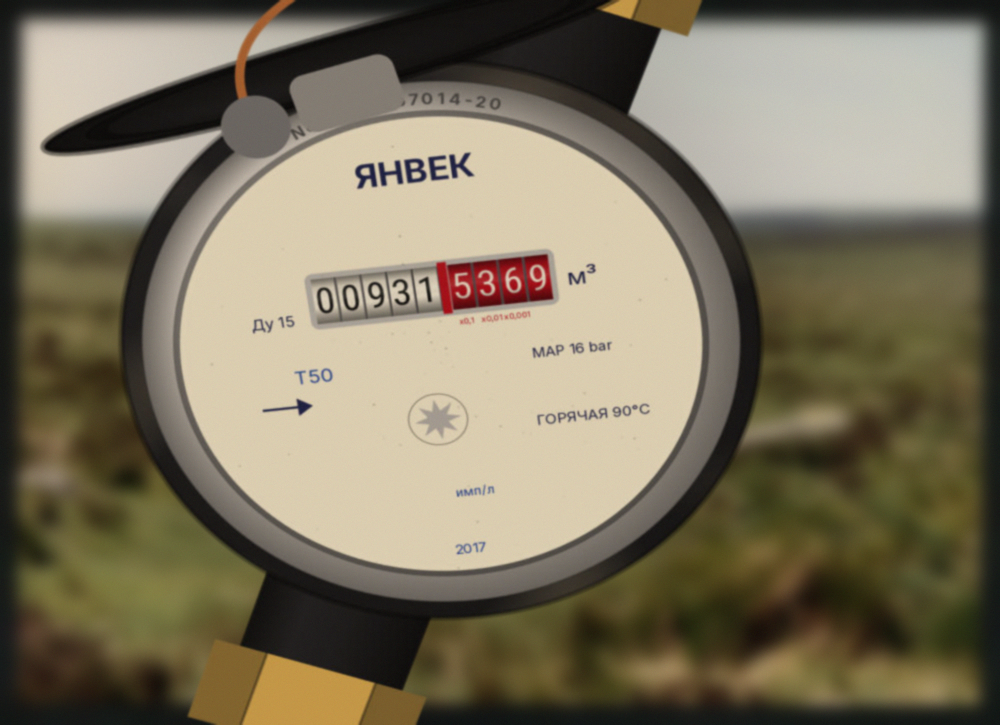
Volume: 931.5369 m³
